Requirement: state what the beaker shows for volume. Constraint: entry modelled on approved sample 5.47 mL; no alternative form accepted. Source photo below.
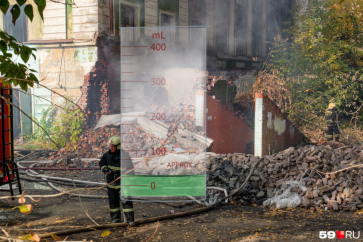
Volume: 25 mL
